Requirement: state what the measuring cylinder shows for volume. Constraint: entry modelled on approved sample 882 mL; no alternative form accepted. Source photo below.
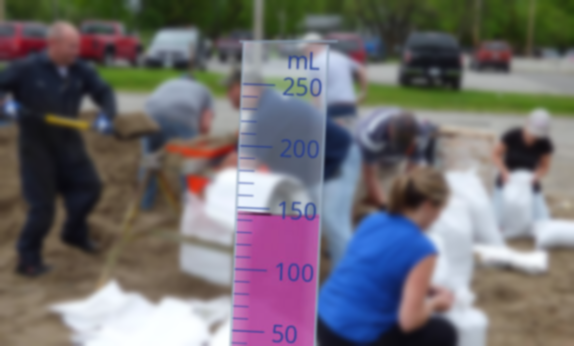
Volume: 145 mL
